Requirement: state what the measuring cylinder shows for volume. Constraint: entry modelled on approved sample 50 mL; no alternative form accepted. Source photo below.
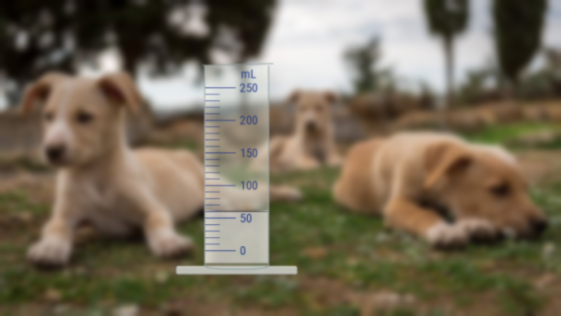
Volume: 60 mL
